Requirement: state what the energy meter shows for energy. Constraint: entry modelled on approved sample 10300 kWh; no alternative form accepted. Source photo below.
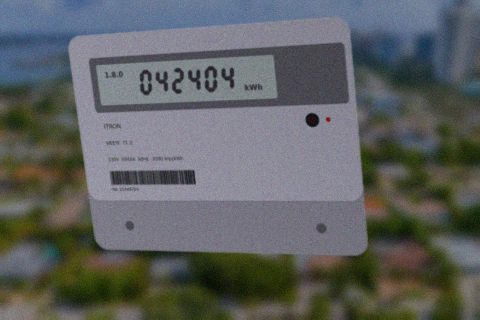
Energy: 42404 kWh
